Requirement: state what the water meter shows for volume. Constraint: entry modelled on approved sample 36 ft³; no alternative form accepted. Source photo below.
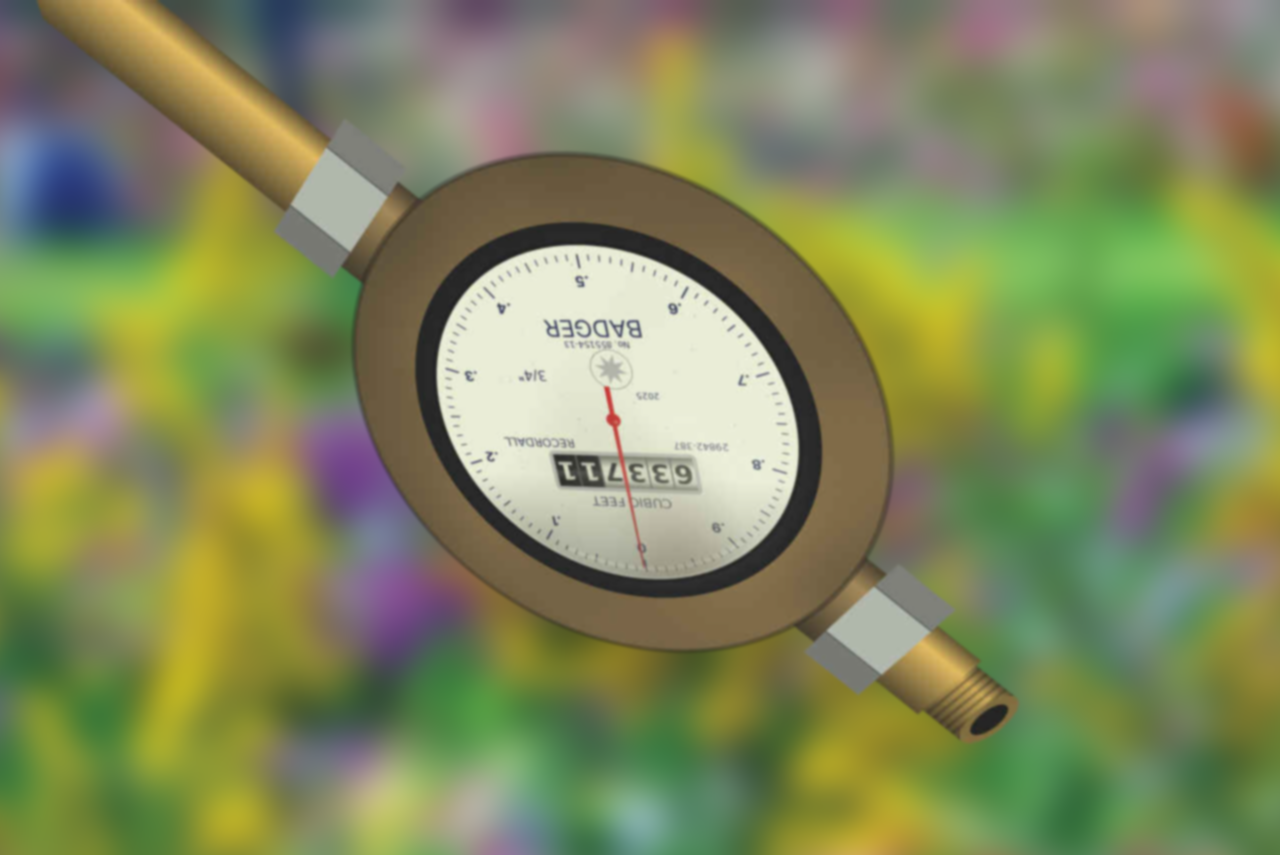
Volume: 633711.00 ft³
